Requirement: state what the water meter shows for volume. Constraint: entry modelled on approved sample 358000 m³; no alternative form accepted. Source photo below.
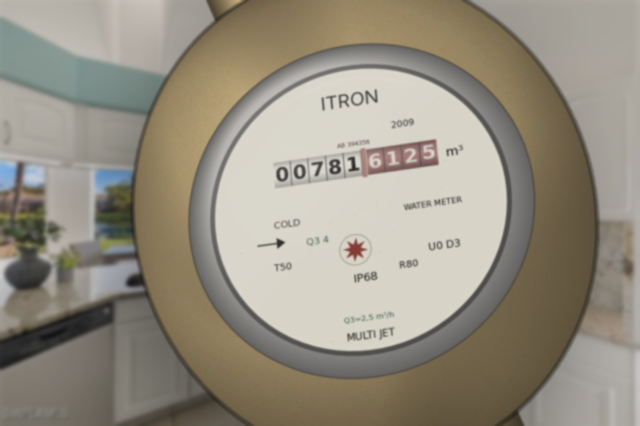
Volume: 781.6125 m³
